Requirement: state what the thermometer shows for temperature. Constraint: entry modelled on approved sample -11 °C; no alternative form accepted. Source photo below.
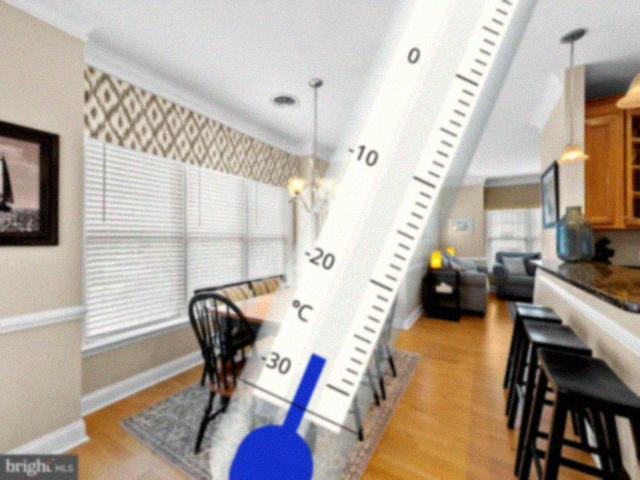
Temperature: -28 °C
